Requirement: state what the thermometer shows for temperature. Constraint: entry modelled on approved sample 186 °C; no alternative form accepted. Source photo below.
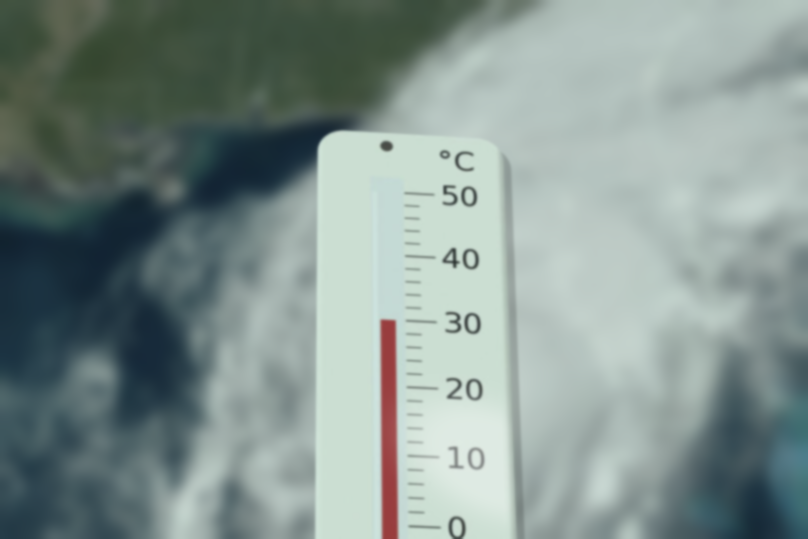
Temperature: 30 °C
